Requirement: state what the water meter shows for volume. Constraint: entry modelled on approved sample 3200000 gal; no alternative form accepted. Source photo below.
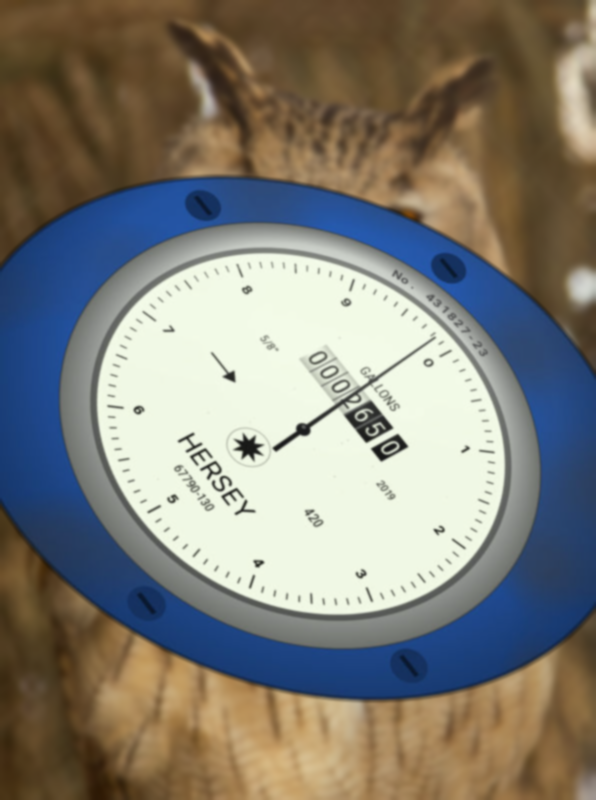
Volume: 2649.8 gal
